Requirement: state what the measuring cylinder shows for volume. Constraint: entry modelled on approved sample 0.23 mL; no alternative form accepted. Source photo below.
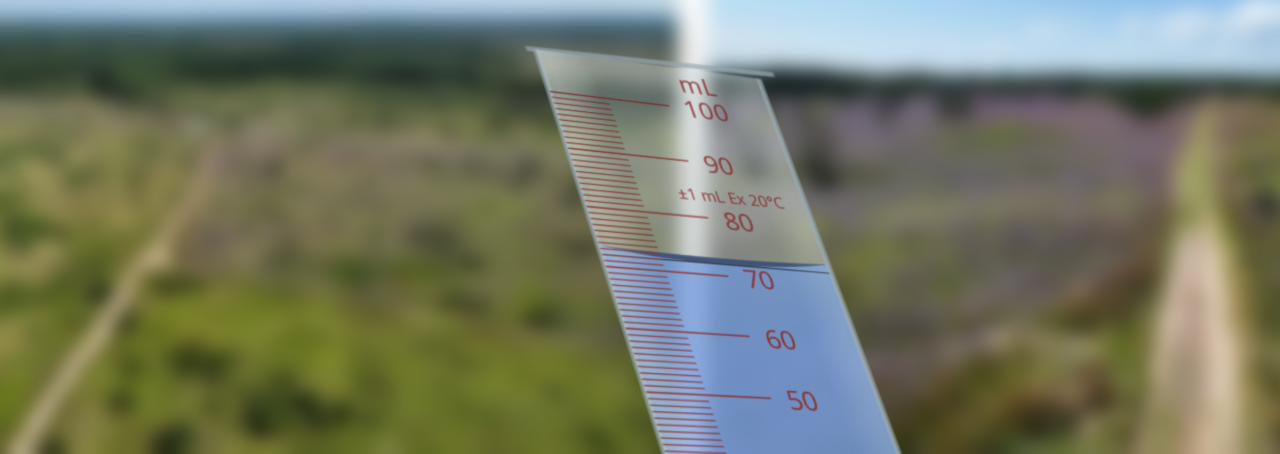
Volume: 72 mL
